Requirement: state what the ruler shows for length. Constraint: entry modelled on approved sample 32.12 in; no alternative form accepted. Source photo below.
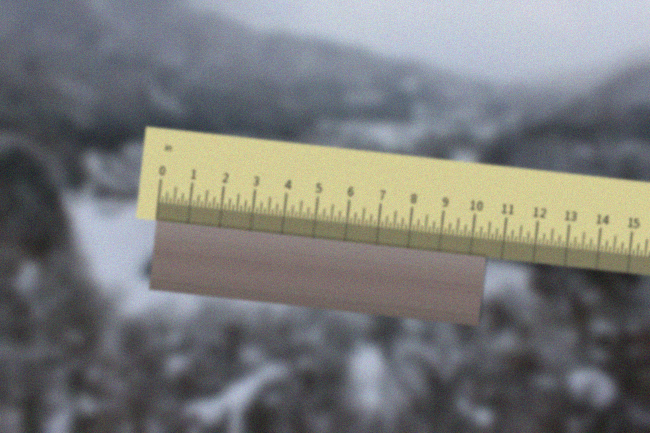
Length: 10.5 in
